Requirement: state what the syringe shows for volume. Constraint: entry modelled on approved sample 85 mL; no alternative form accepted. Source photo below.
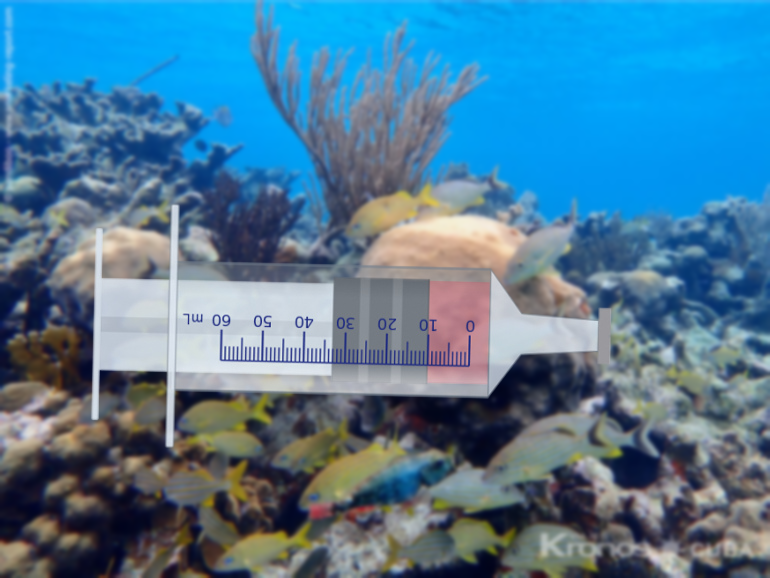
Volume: 10 mL
